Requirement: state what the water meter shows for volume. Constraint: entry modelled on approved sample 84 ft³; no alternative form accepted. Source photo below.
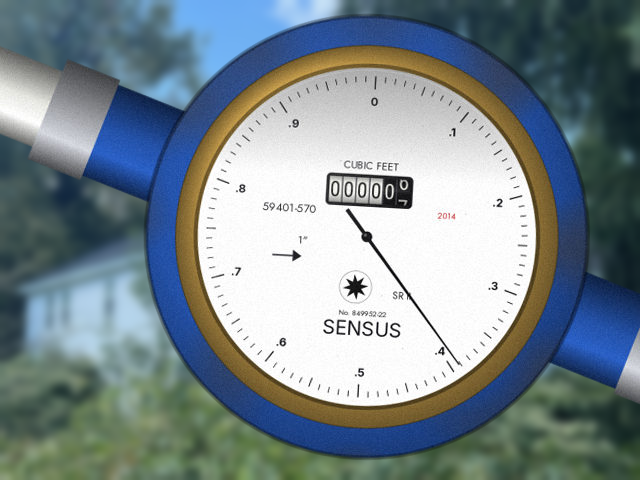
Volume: 6.39 ft³
